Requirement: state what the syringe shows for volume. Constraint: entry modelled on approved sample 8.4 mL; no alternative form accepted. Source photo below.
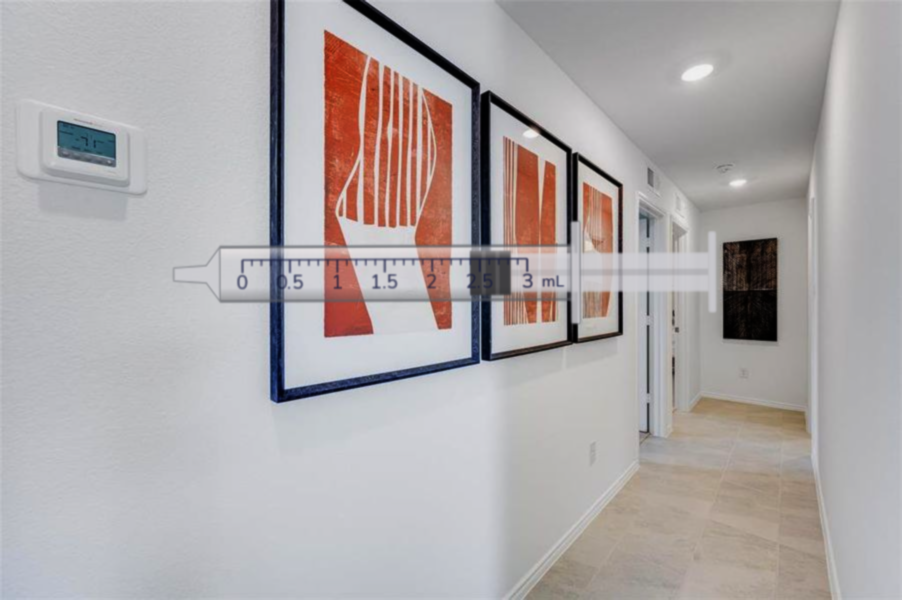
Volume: 2.4 mL
